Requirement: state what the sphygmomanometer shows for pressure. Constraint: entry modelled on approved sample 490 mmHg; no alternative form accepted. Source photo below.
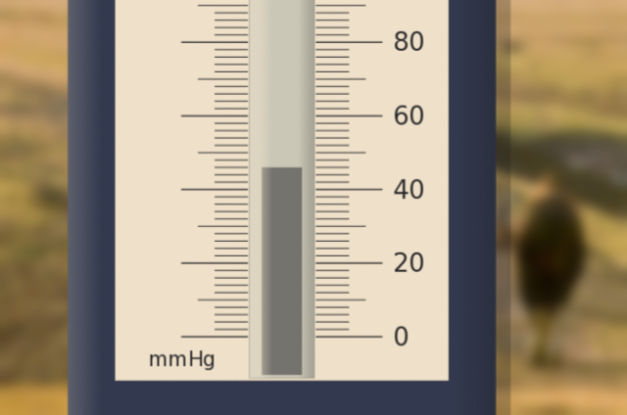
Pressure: 46 mmHg
